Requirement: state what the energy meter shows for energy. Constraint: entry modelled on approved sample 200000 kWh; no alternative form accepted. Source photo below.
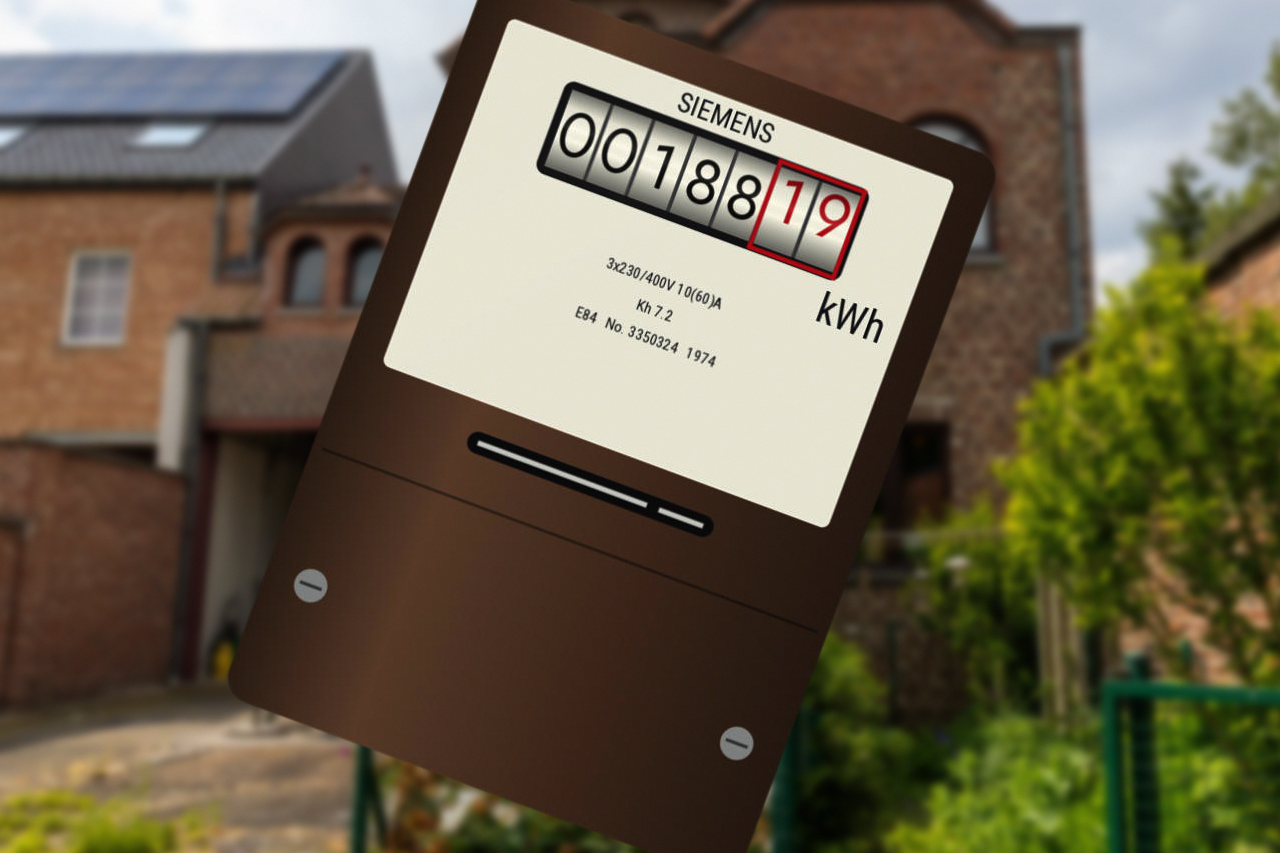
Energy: 188.19 kWh
